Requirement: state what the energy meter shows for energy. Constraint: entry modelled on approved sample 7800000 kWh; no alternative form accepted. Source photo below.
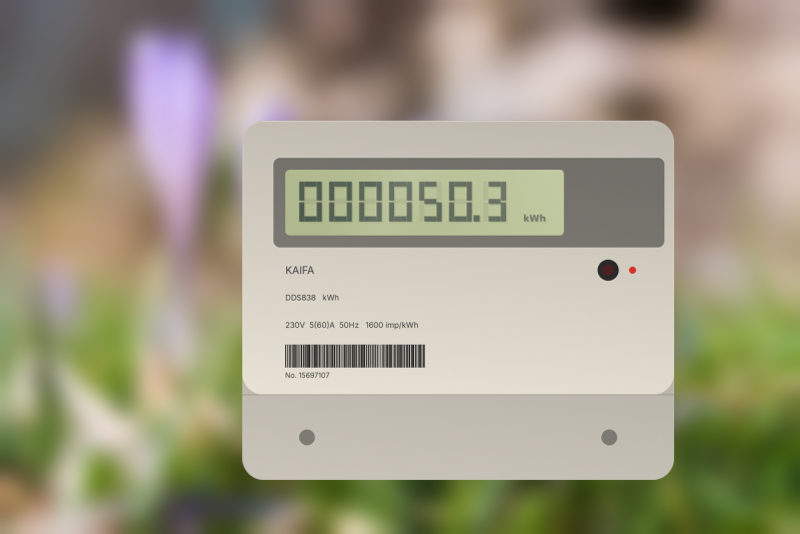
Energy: 50.3 kWh
